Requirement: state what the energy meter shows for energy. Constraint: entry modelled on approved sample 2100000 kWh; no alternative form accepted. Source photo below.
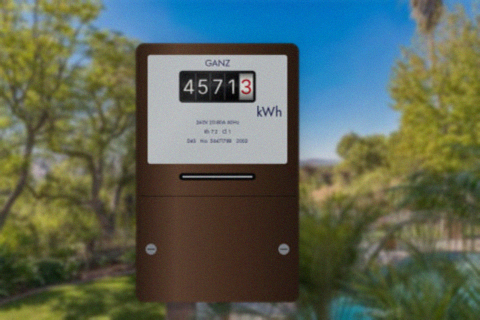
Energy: 4571.3 kWh
